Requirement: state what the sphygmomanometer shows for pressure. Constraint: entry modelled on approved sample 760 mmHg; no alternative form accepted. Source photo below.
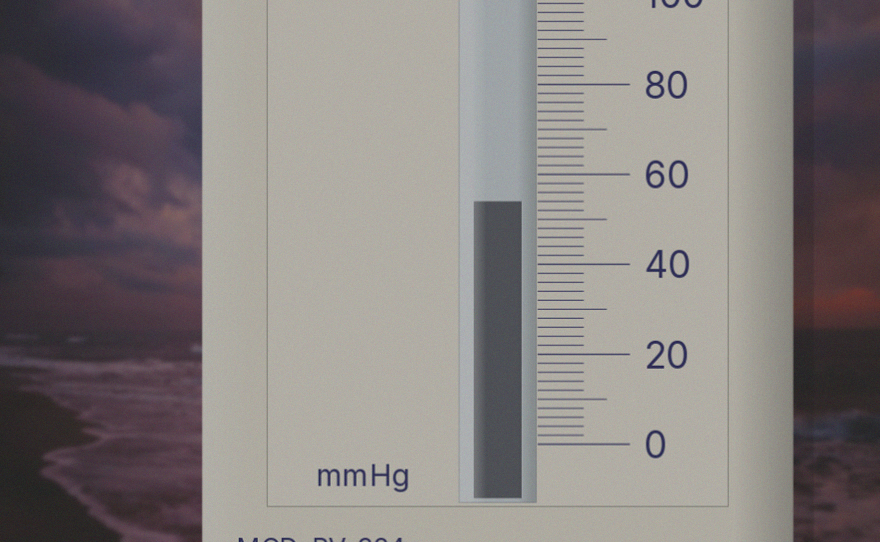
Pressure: 54 mmHg
